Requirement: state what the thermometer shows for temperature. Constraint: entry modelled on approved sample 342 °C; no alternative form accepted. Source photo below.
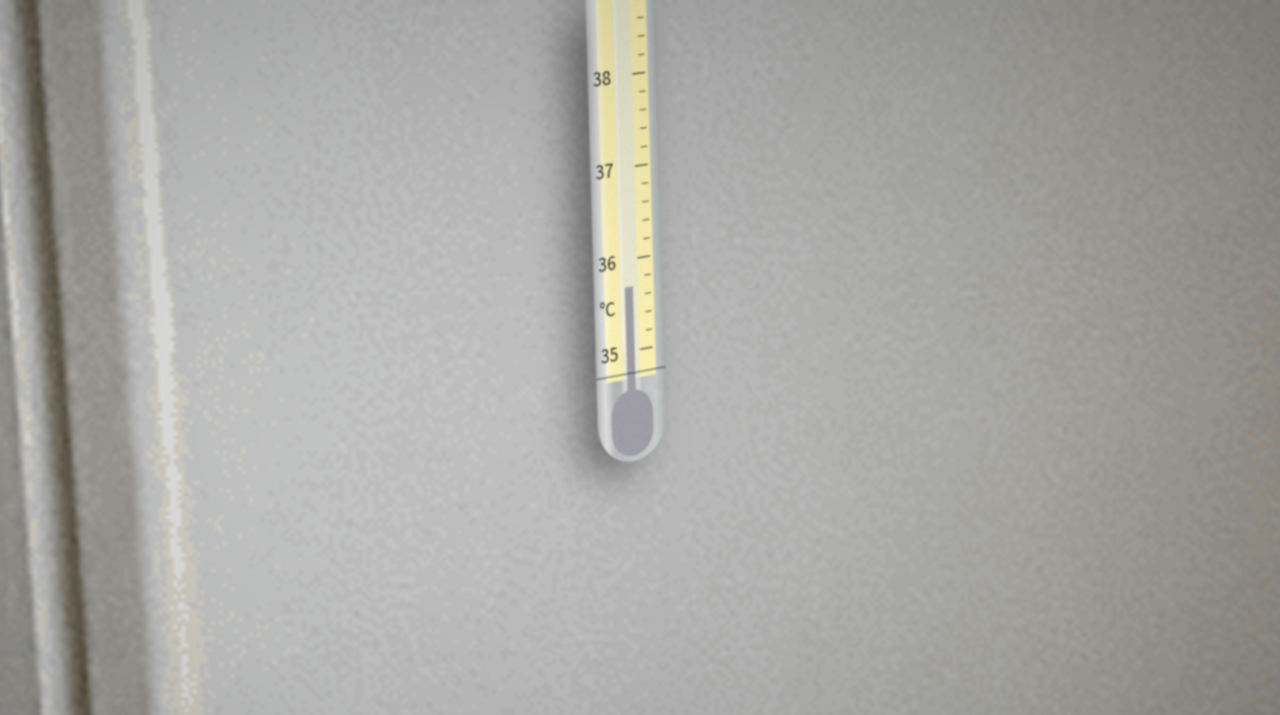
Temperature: 35.7 °C
